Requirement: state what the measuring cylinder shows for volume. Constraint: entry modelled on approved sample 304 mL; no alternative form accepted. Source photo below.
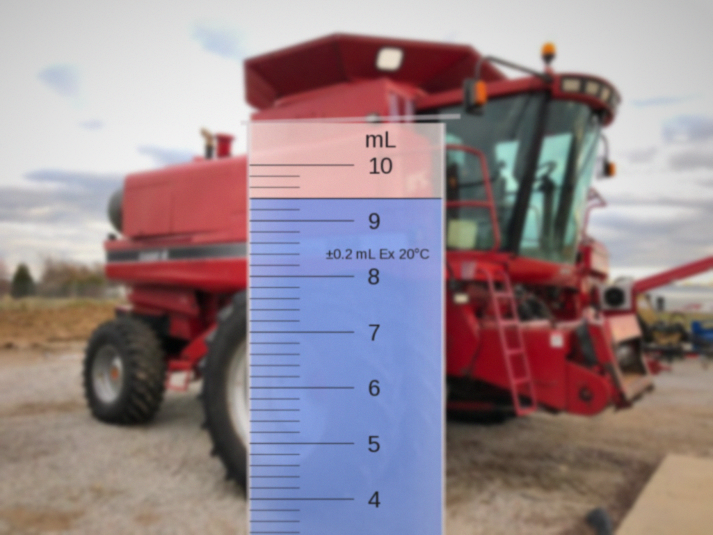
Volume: 9.4 mL
